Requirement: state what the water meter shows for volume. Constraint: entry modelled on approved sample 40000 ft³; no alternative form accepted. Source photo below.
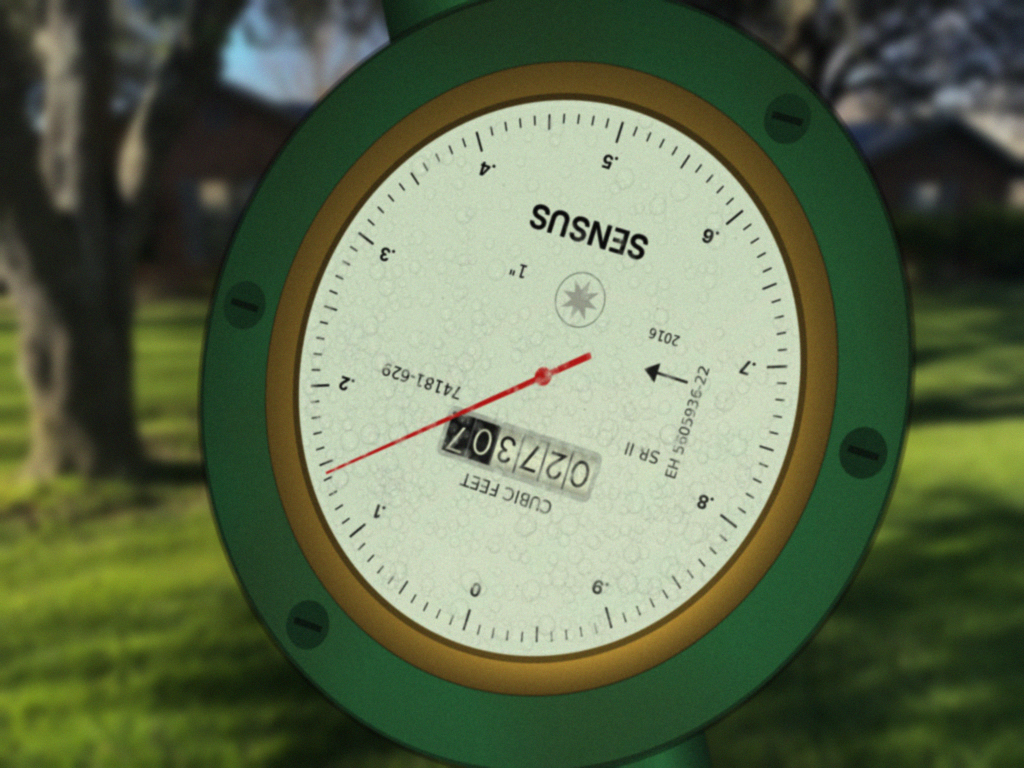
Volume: 27307.14 ft³
